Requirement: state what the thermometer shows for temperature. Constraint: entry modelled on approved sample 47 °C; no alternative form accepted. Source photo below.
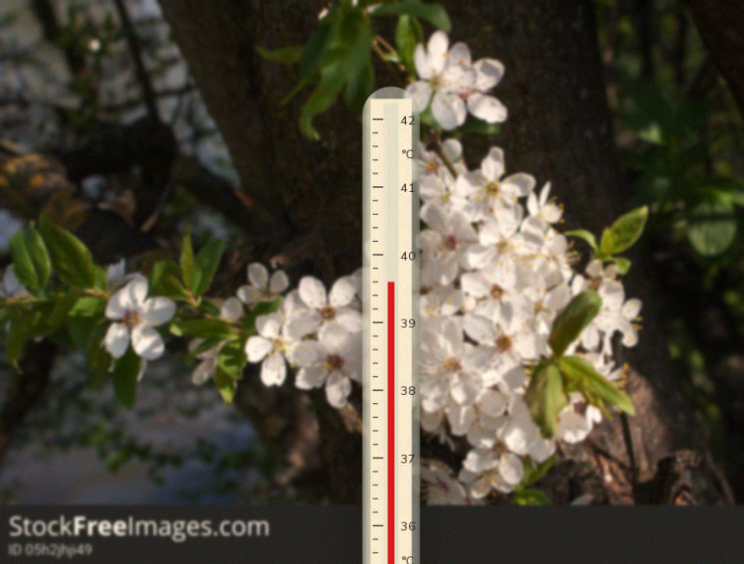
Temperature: 39.6 °C
